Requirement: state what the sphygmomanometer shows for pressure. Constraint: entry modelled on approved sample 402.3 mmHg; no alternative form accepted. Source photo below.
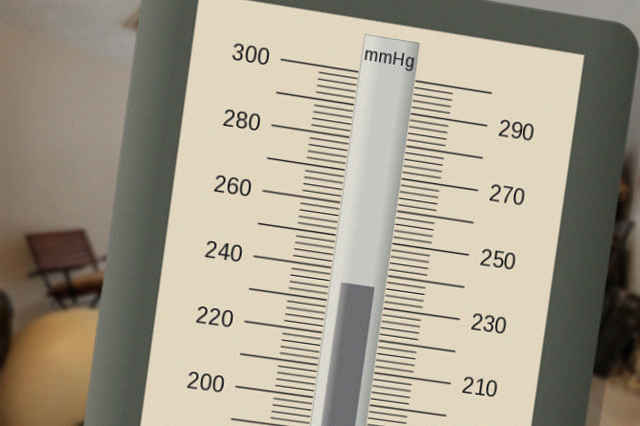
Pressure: 236 mmHg
